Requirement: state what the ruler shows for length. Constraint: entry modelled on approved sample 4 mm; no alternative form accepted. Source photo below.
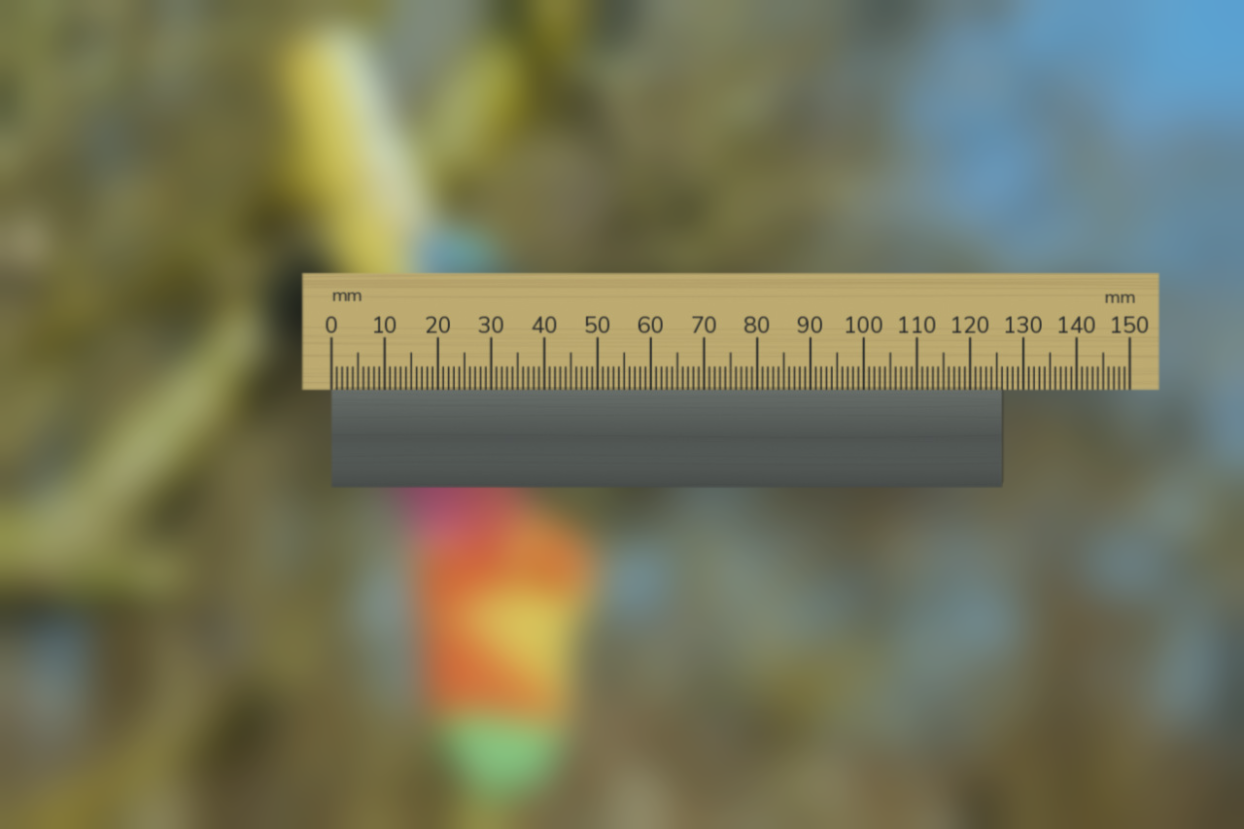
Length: 126 mm
